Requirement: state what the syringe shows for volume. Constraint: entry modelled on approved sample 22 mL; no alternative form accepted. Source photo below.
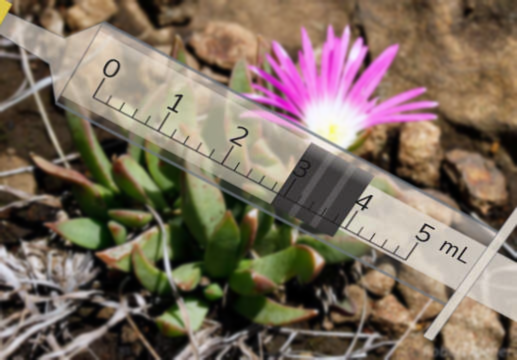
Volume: 2.9 mL
